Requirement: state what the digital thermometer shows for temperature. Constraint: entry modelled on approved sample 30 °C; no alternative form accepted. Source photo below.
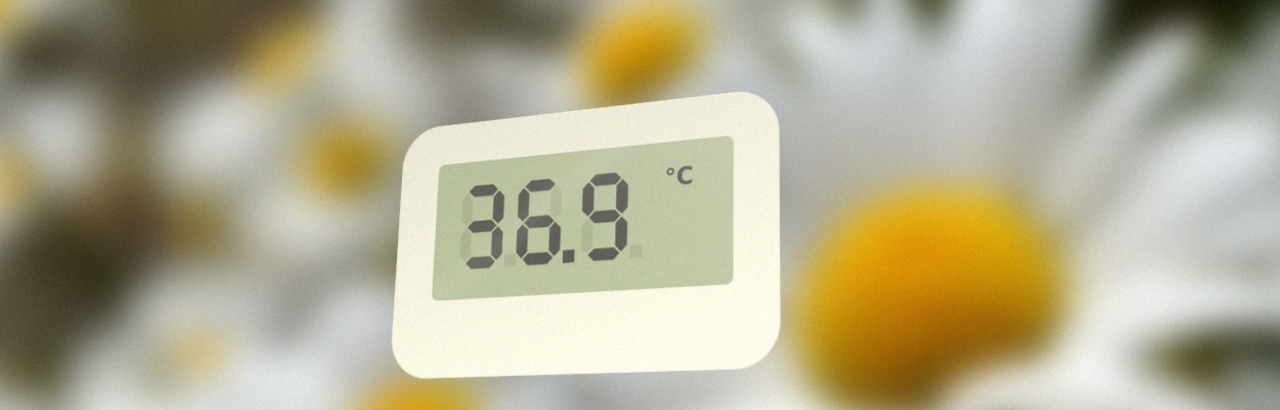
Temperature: 36.9 °C
